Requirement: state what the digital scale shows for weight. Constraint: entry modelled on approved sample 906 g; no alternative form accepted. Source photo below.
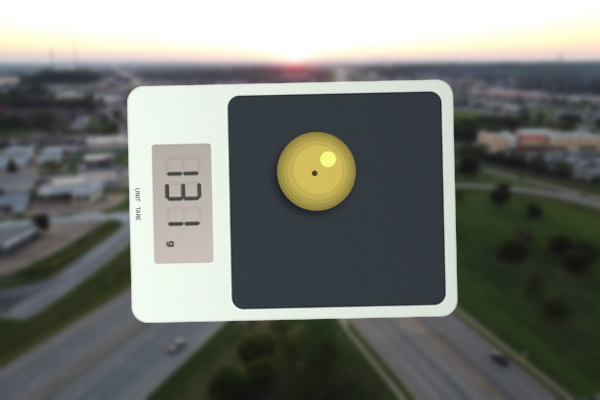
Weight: 131 g
